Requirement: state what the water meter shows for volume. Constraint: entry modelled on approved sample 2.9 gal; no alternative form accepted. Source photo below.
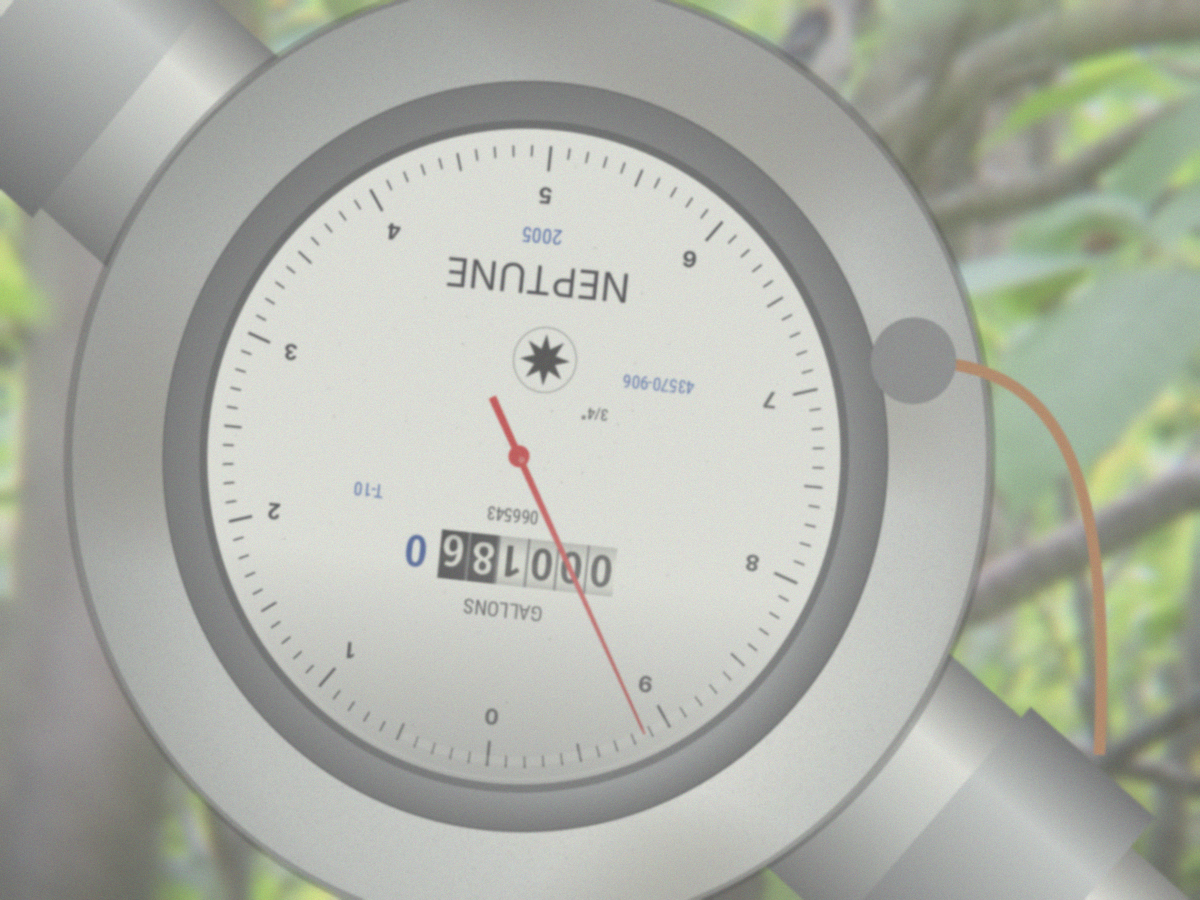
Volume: 1859.1 gal
